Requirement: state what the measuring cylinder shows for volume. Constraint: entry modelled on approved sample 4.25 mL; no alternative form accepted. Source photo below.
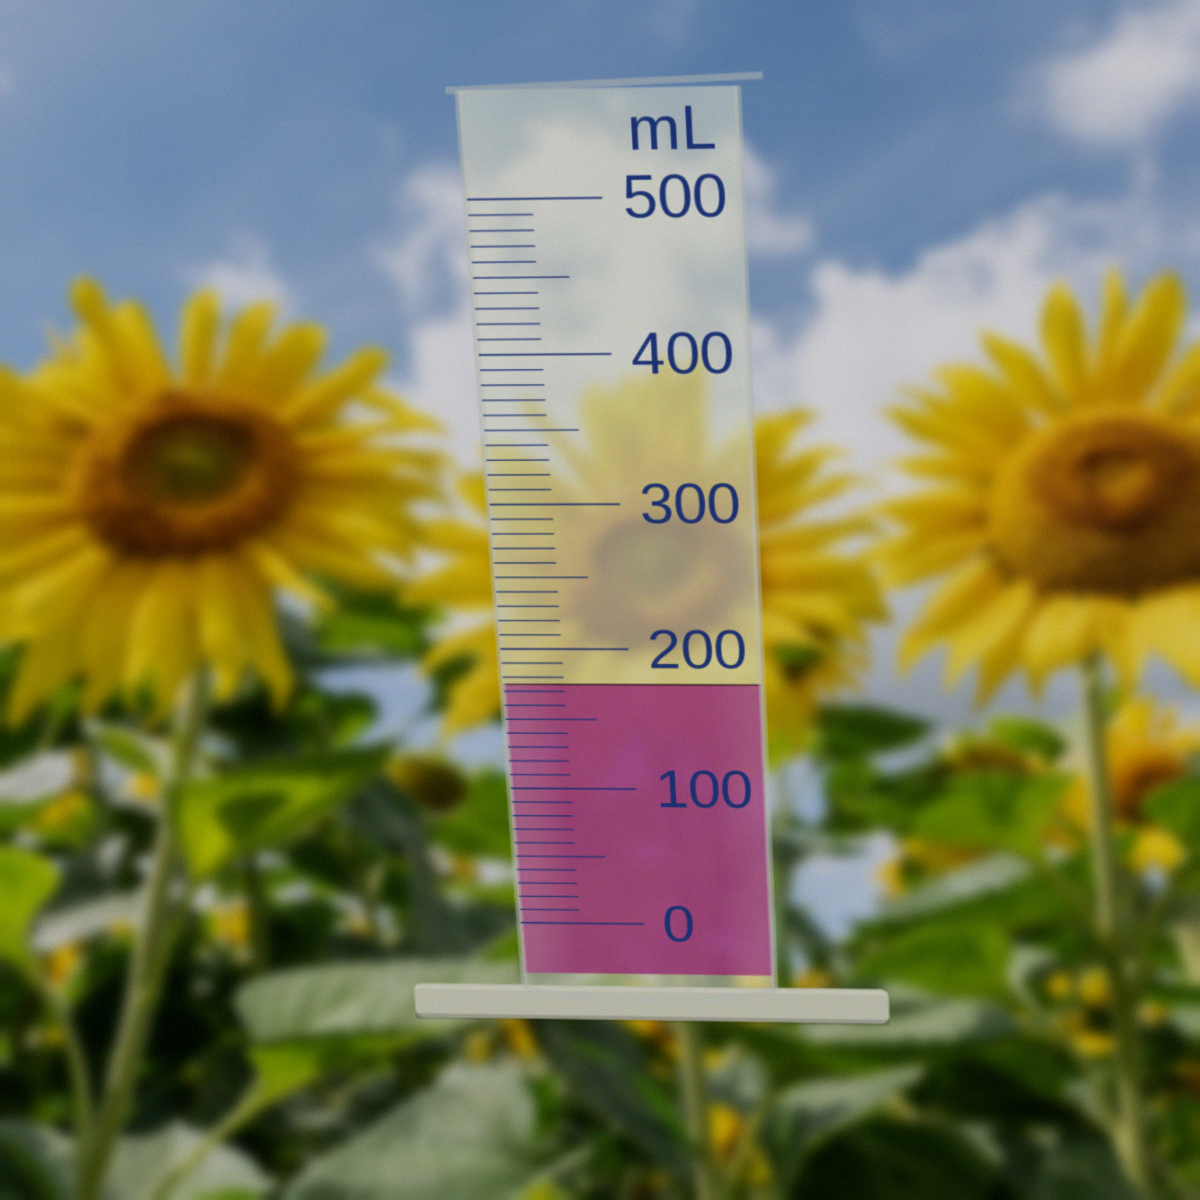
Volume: 175 mL
